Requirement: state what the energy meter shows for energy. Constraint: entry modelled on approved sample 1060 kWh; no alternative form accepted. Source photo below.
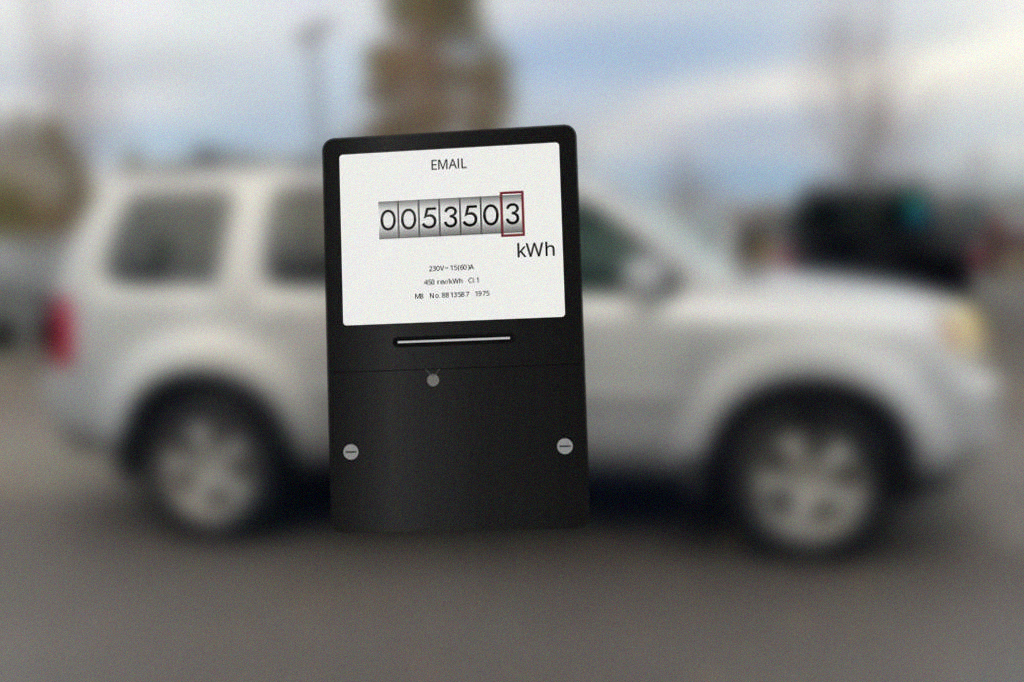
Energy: 5350.3 kWh
